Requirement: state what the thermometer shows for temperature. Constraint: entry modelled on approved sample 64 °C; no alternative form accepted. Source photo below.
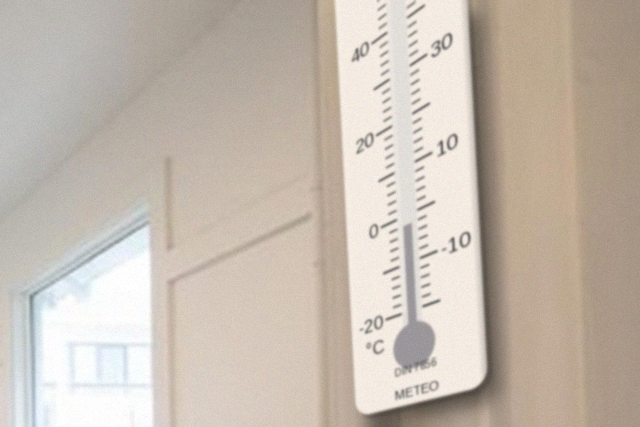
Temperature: -2 °C
